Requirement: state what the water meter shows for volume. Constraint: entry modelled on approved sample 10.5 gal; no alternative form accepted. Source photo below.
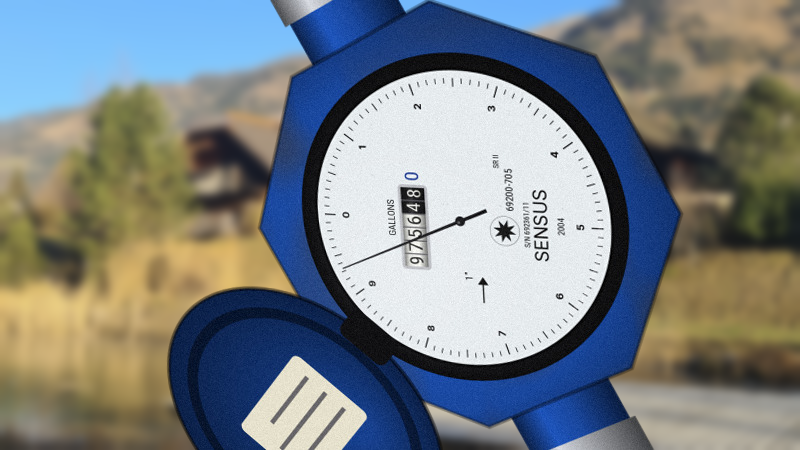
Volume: 9756479.3 gal
